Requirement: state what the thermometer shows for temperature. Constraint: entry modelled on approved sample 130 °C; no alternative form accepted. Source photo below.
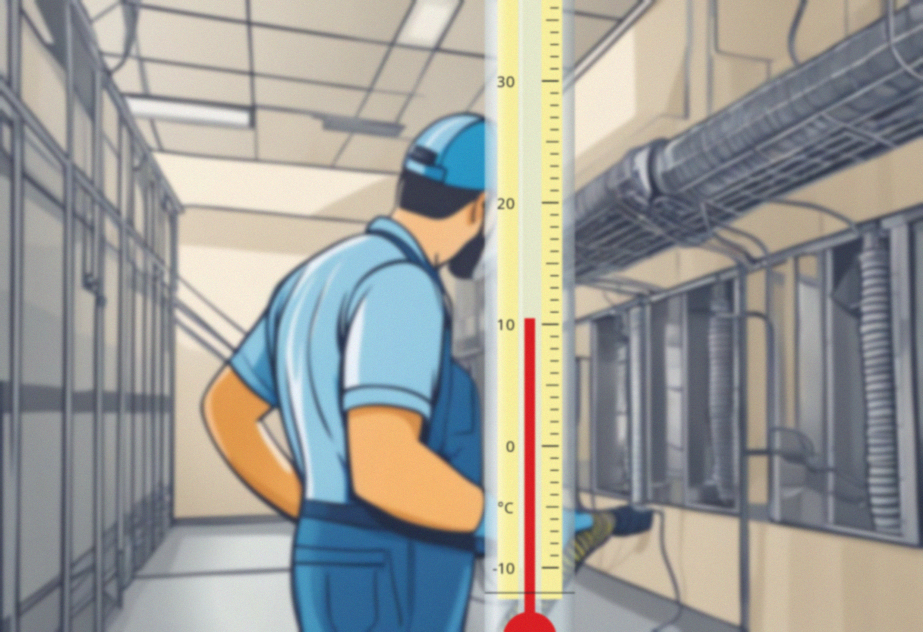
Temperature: 10.5 °C
